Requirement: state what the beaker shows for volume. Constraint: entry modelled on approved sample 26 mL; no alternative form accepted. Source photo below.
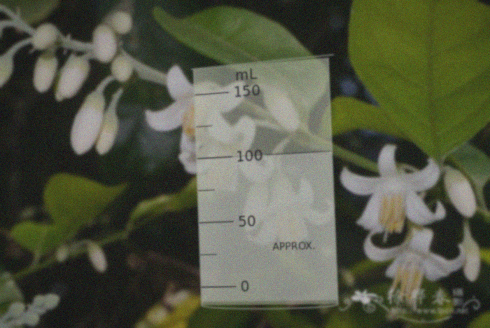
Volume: 100 mL
